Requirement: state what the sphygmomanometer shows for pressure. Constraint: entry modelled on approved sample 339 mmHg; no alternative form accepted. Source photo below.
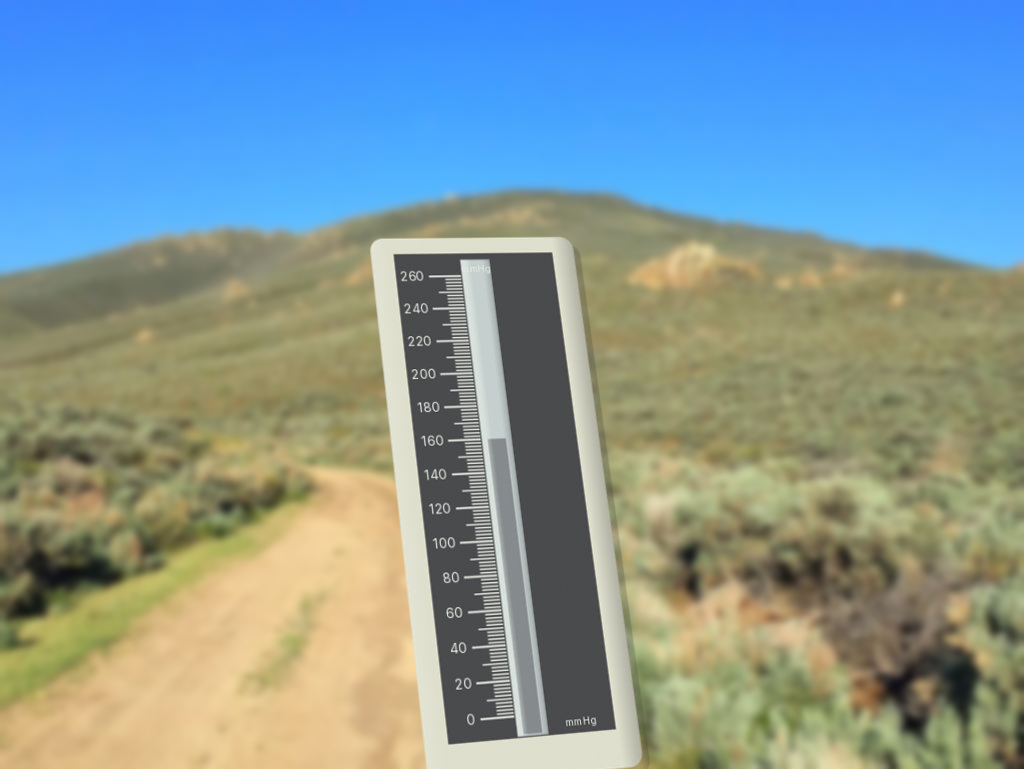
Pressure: 160 mmHg
